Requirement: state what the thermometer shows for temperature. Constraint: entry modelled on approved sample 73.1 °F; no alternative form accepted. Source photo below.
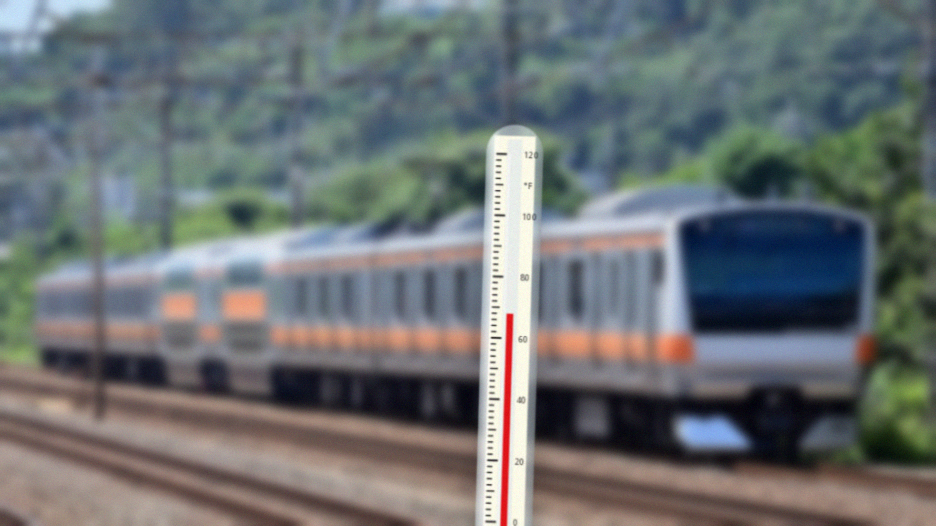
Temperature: 68 °F
